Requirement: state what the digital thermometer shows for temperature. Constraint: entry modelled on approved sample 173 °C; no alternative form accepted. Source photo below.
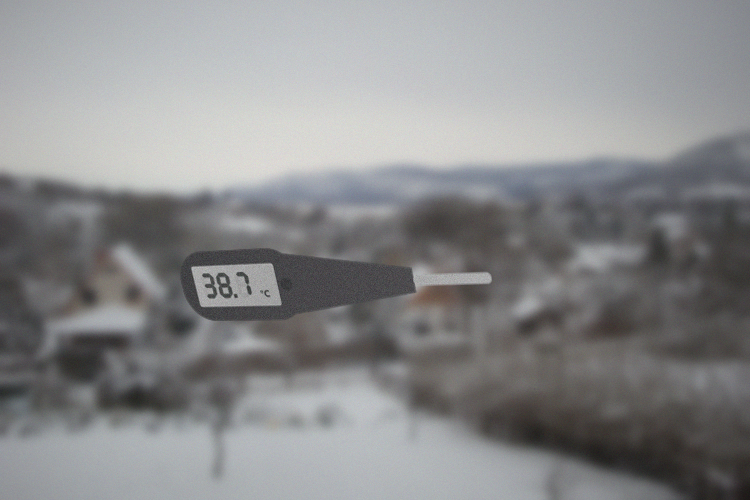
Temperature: 38.7 °C
